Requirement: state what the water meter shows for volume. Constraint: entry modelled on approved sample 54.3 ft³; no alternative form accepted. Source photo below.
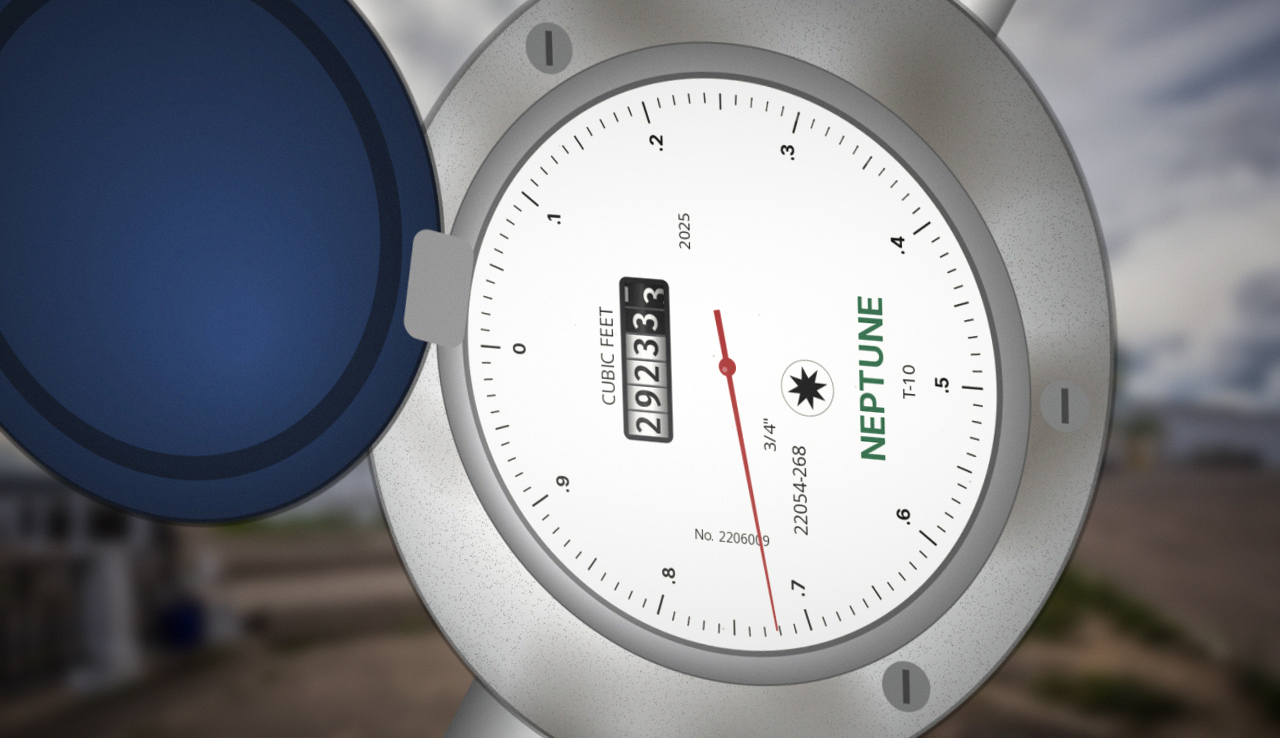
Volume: 292332.72 ft³
